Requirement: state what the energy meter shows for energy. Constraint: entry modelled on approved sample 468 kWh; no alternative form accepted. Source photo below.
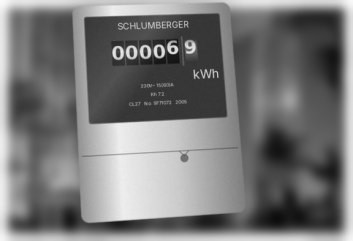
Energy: 6.9 kWh
